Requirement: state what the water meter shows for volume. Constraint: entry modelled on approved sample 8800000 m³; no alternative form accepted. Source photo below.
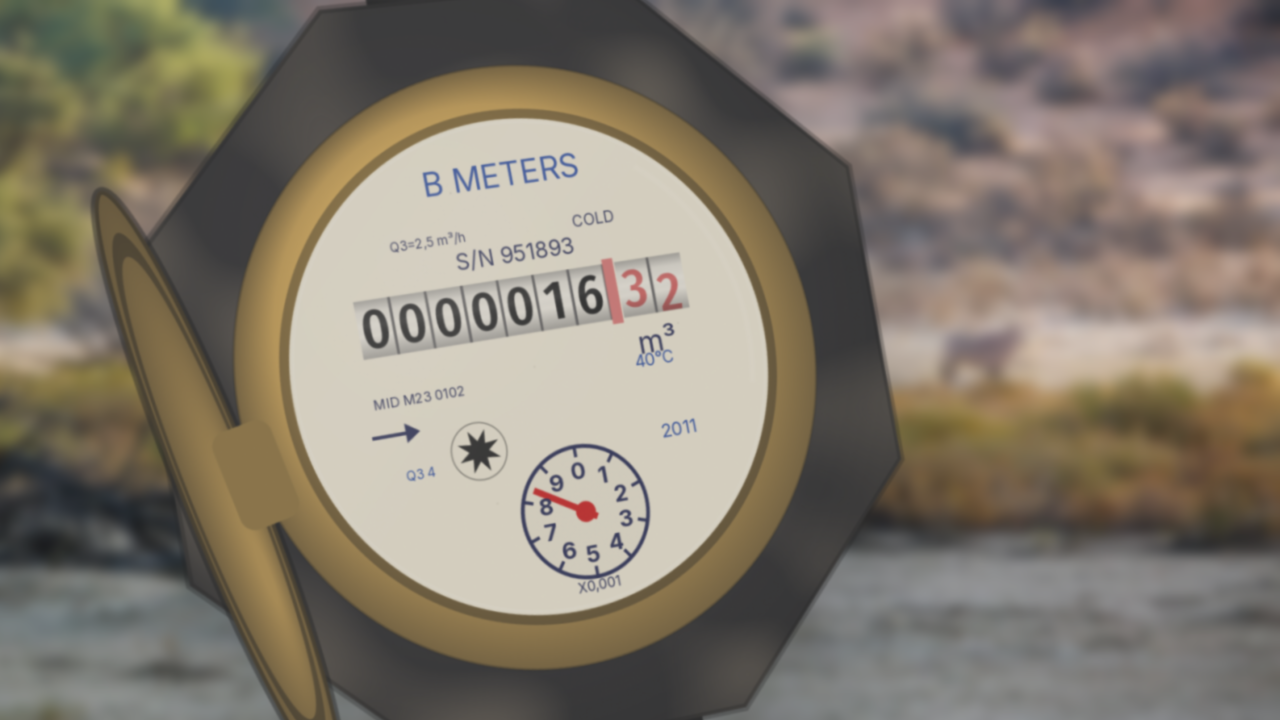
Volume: 16.318 m³
